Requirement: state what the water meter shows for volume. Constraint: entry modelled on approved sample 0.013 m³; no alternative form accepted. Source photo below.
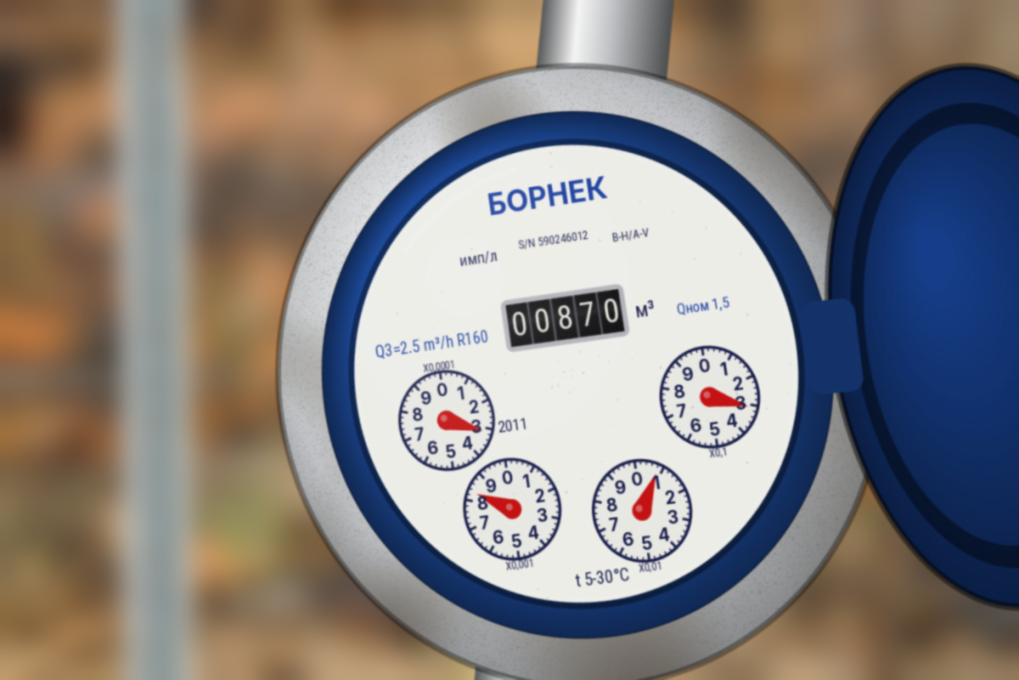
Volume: 870.3083 m³
